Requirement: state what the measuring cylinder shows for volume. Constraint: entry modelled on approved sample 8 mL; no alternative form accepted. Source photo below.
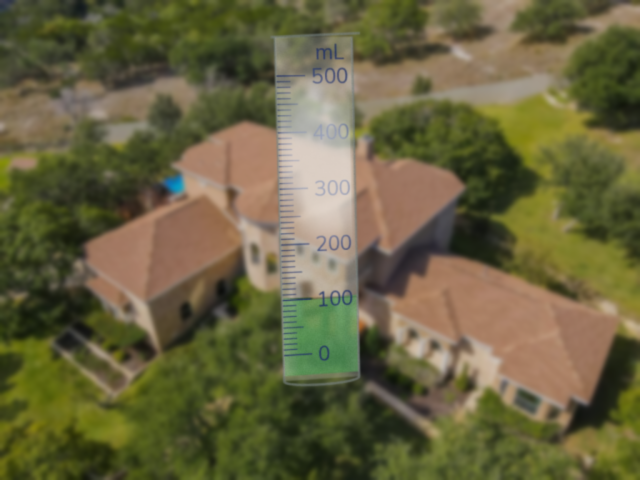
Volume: 100 mL
